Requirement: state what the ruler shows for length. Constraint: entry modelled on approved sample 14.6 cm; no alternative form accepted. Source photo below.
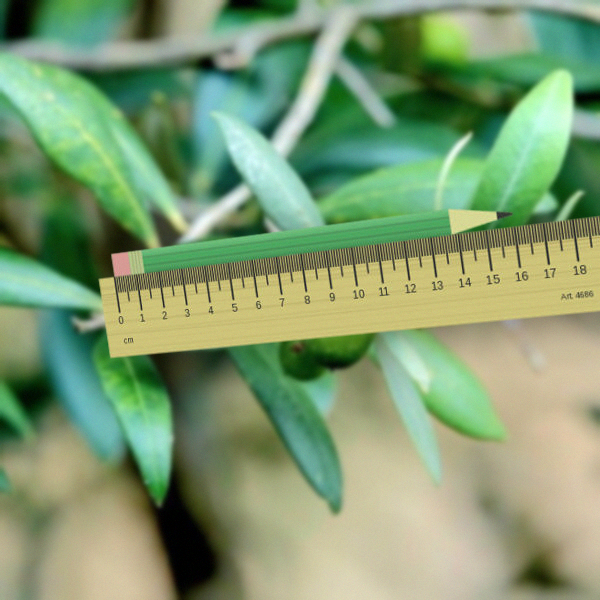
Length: 16 cm
